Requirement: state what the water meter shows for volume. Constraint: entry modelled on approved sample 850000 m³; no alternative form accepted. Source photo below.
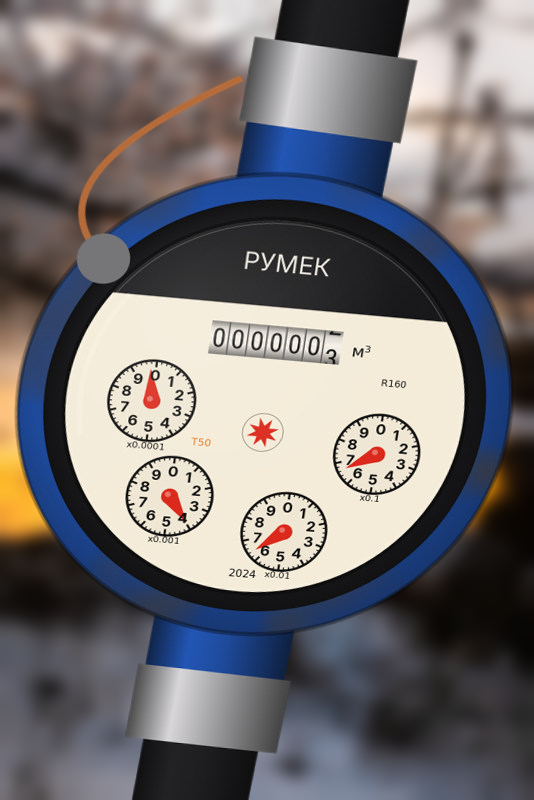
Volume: 2.6639 m³
